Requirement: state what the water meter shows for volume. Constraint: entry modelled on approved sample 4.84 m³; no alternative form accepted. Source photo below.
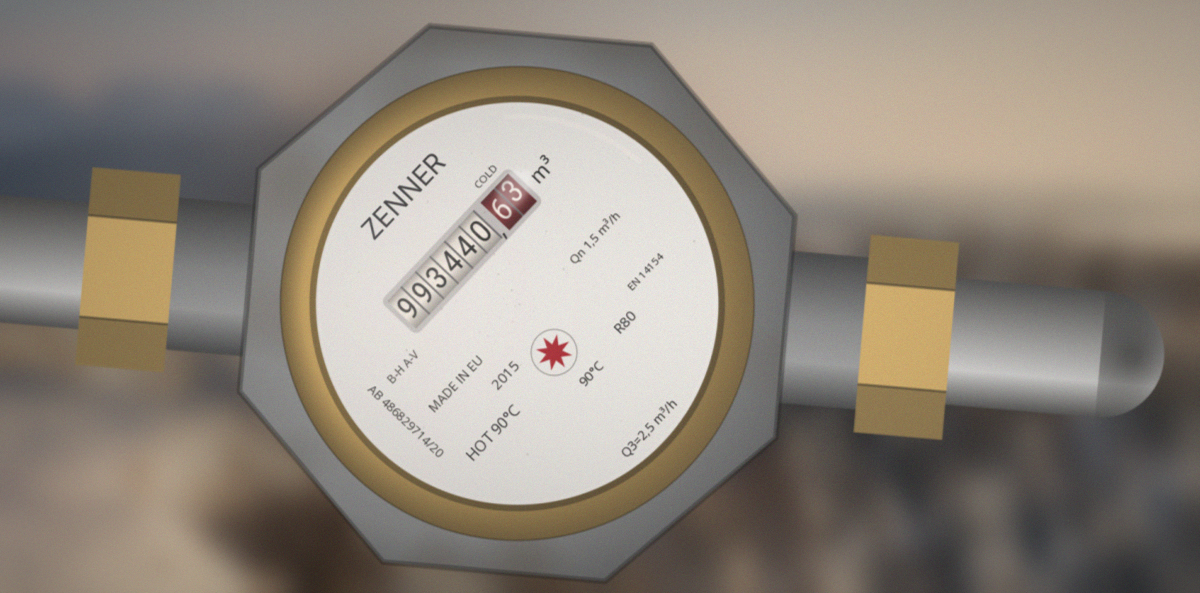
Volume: 993440.63 m³
